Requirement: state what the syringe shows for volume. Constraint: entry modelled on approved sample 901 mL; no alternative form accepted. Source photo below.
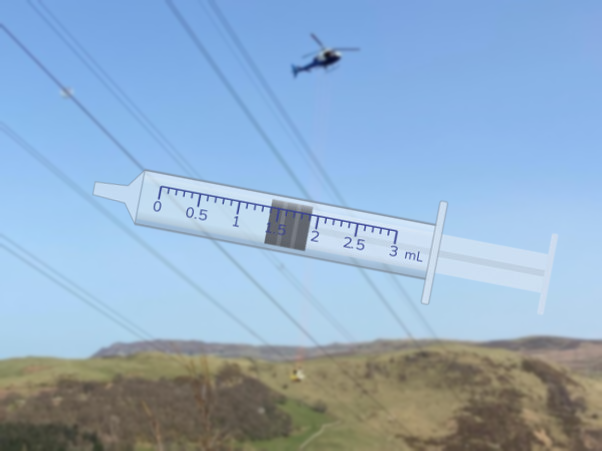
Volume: 1.4 mL
